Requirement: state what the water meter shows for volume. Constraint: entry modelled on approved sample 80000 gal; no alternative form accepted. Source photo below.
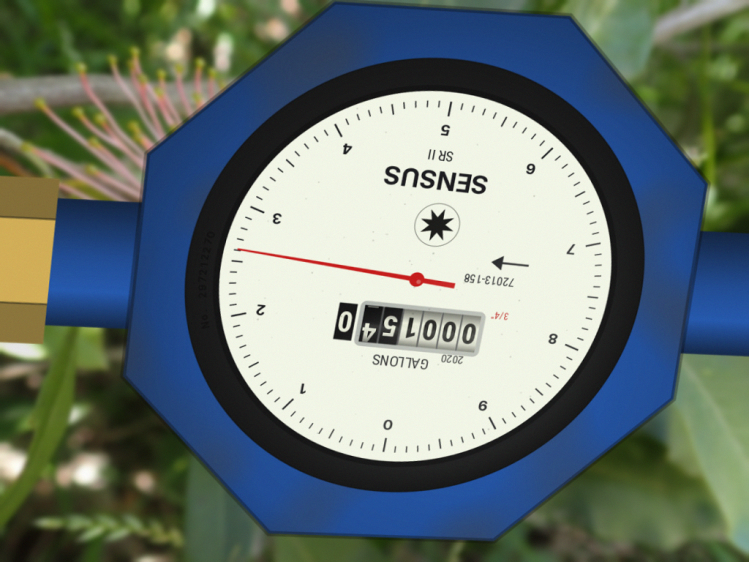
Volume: 1542.6 gal
